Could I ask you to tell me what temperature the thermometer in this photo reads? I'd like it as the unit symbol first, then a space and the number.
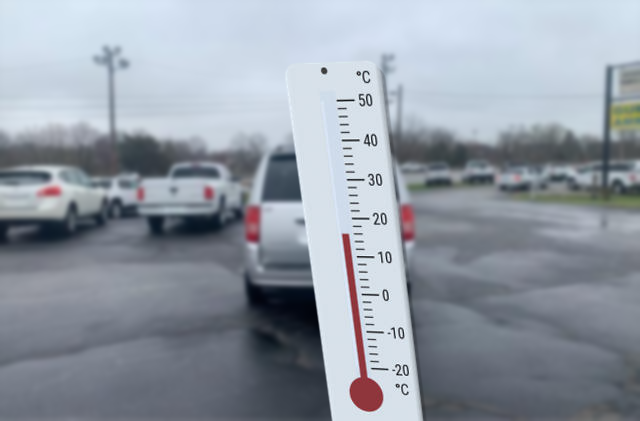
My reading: °C 16
